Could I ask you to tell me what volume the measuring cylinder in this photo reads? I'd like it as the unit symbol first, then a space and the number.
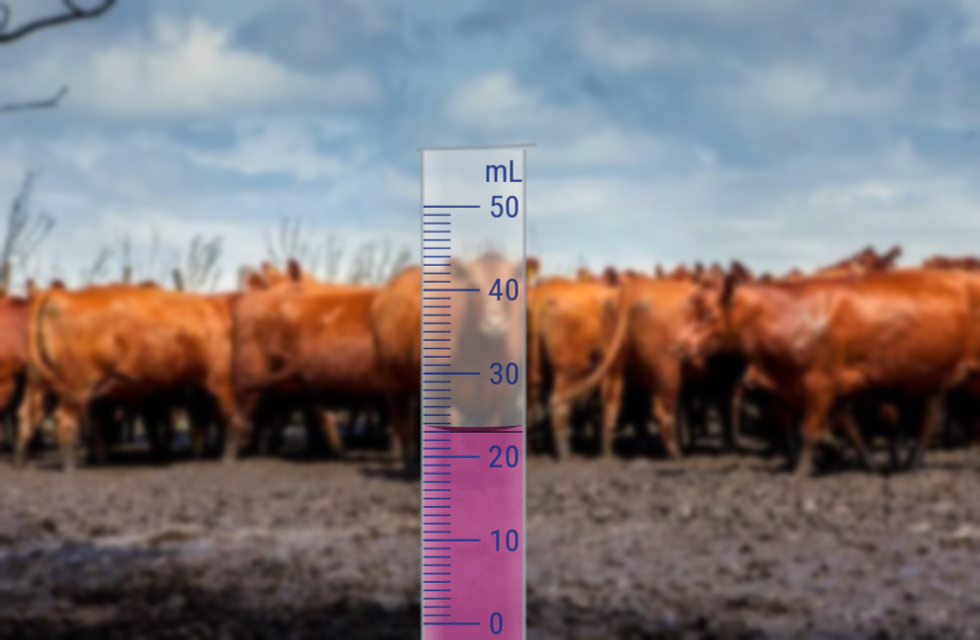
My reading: mL 23
